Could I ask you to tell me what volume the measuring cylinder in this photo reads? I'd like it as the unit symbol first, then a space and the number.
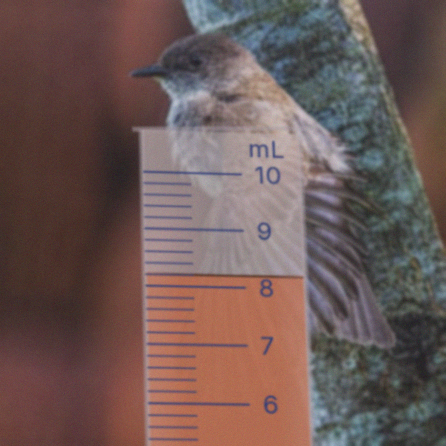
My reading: mL 8.2
